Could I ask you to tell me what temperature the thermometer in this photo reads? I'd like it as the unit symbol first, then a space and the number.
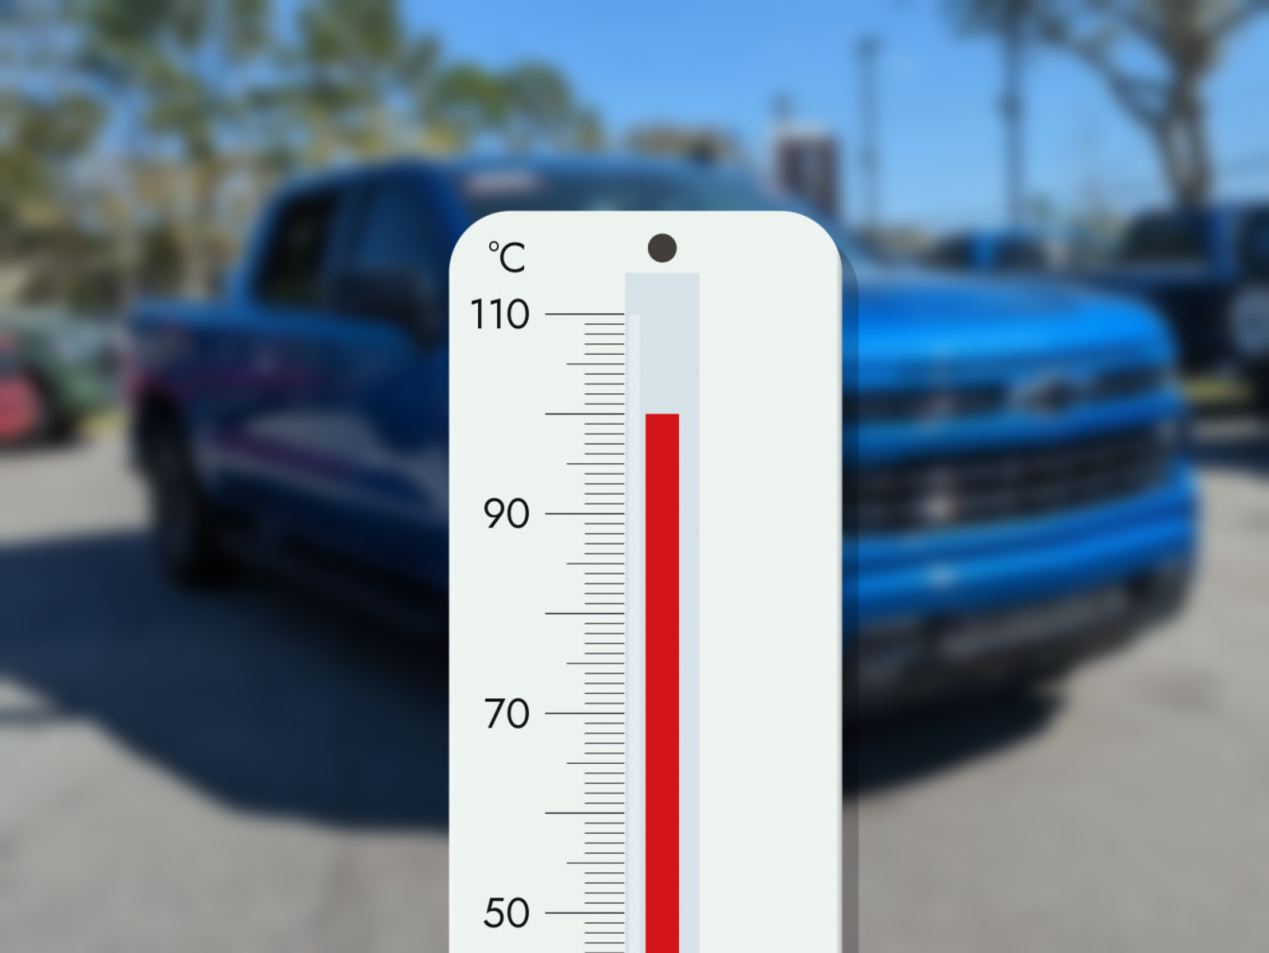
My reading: °C 100
